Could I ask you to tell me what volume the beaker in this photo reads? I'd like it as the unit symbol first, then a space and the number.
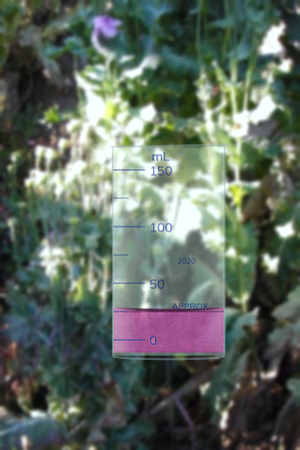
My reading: mL 25
